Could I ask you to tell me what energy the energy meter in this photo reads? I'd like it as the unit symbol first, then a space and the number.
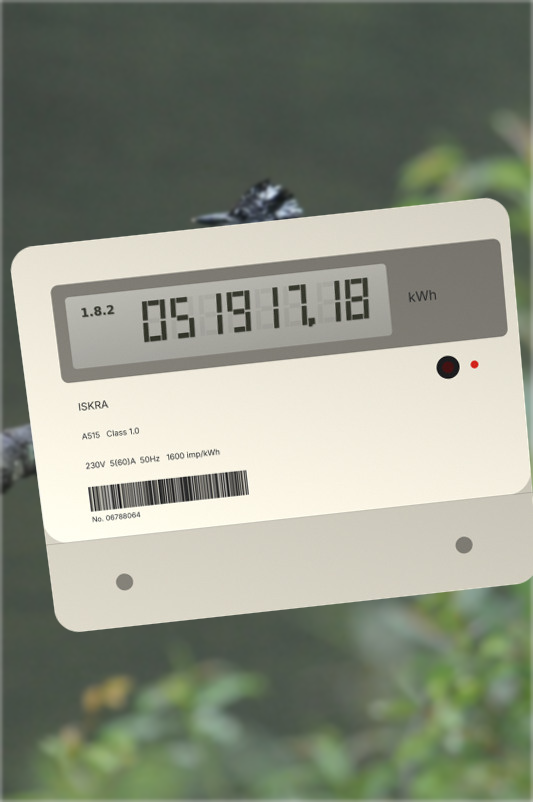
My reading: kWh 51917.18
